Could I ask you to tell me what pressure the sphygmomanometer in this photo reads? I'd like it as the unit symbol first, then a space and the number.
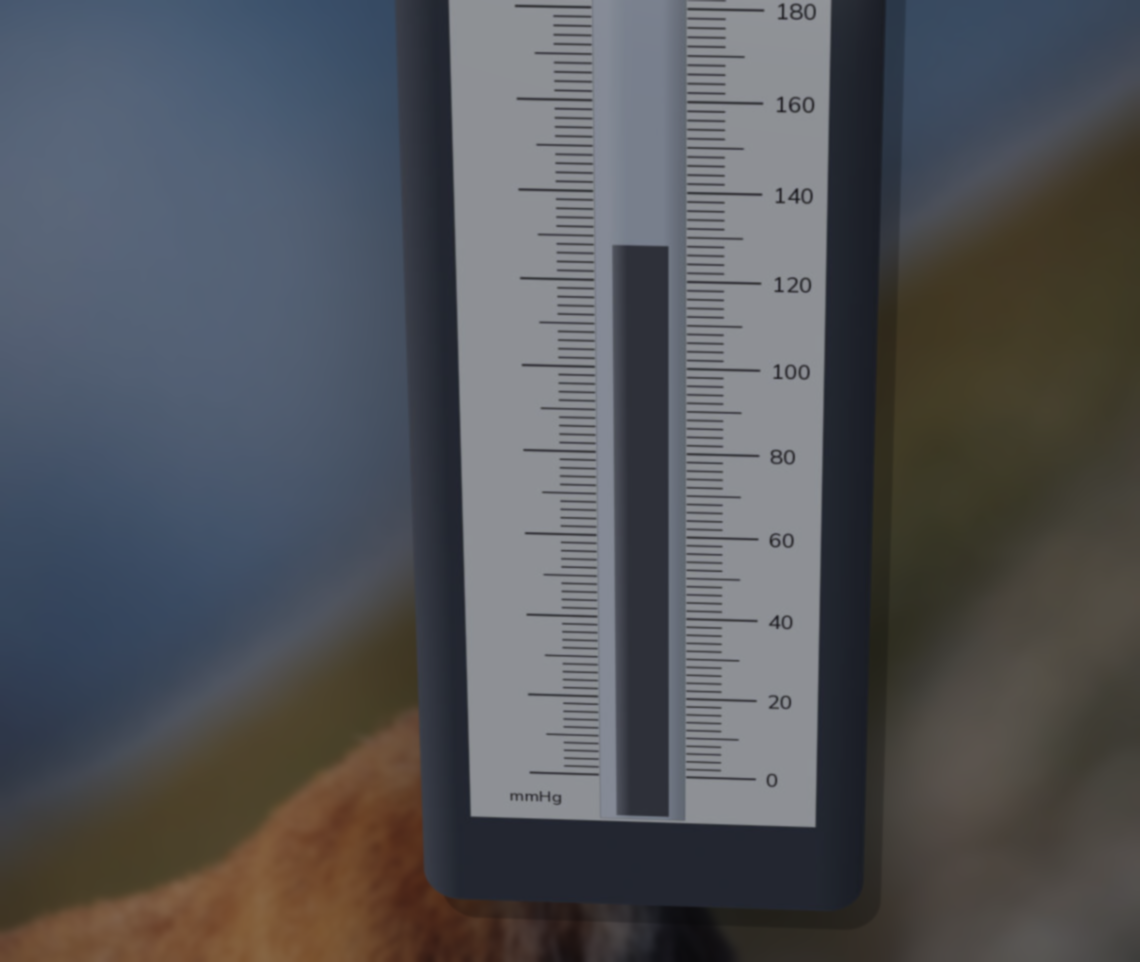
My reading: mmHg 128
